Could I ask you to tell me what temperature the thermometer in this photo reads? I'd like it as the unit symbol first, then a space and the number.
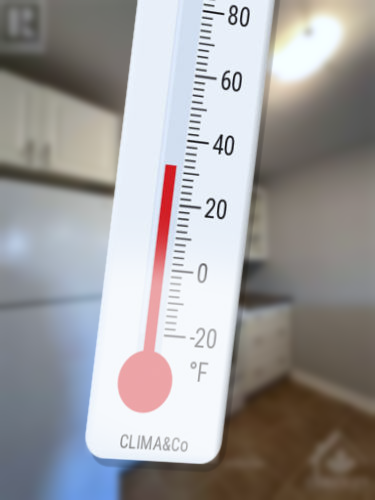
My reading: °F 32
